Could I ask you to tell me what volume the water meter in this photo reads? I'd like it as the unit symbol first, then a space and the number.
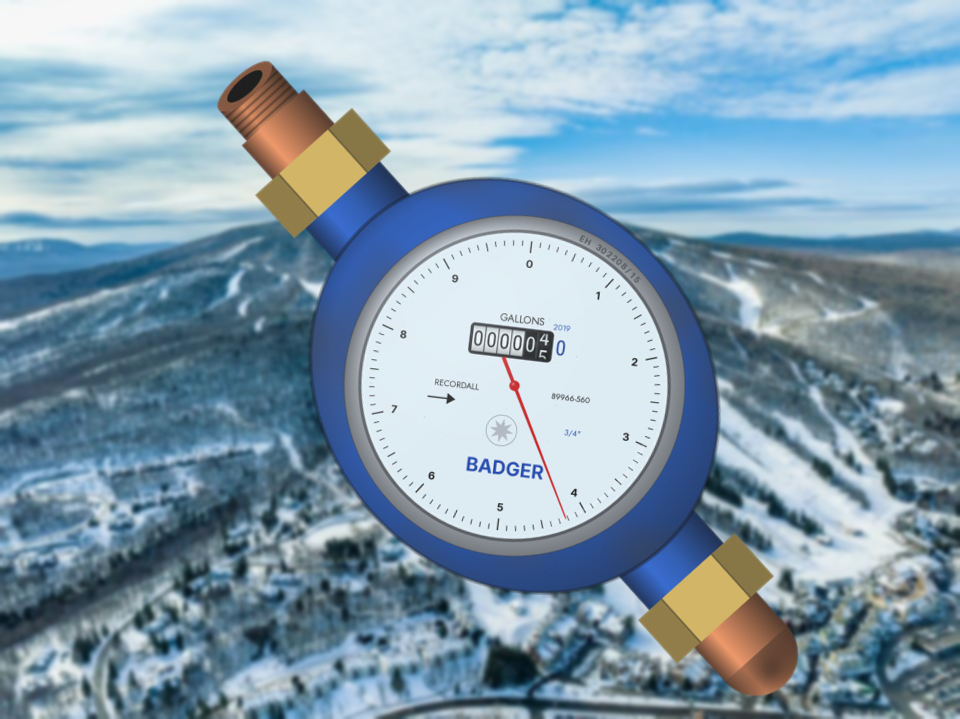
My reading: gal 44.2
